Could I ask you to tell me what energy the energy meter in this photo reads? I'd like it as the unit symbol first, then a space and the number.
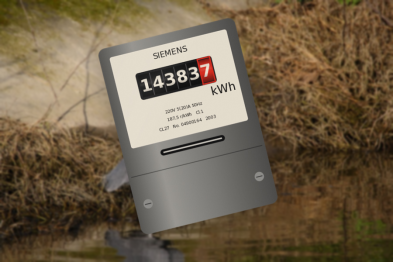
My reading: kWh 14383.7
